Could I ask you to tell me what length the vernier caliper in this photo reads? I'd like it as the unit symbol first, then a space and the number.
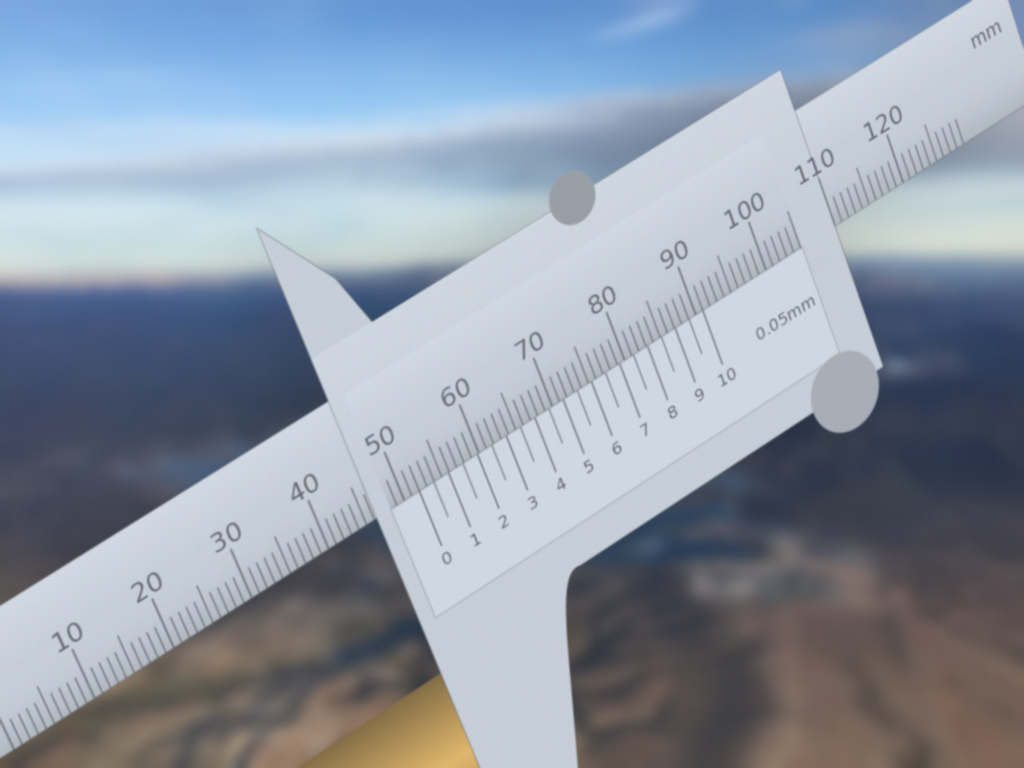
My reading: mm 52.0
